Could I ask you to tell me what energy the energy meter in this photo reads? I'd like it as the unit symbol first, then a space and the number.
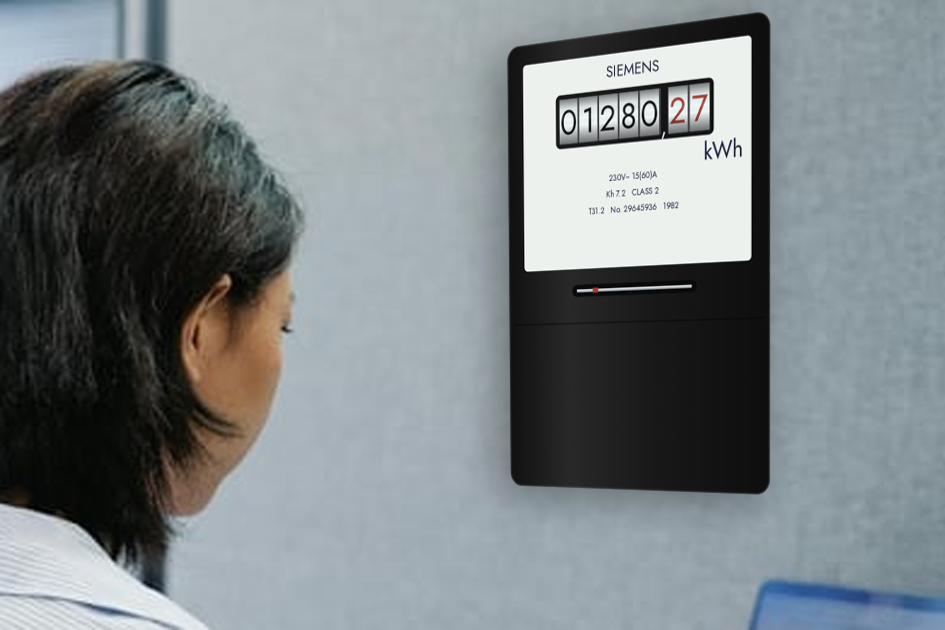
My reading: kWh 1280.27
